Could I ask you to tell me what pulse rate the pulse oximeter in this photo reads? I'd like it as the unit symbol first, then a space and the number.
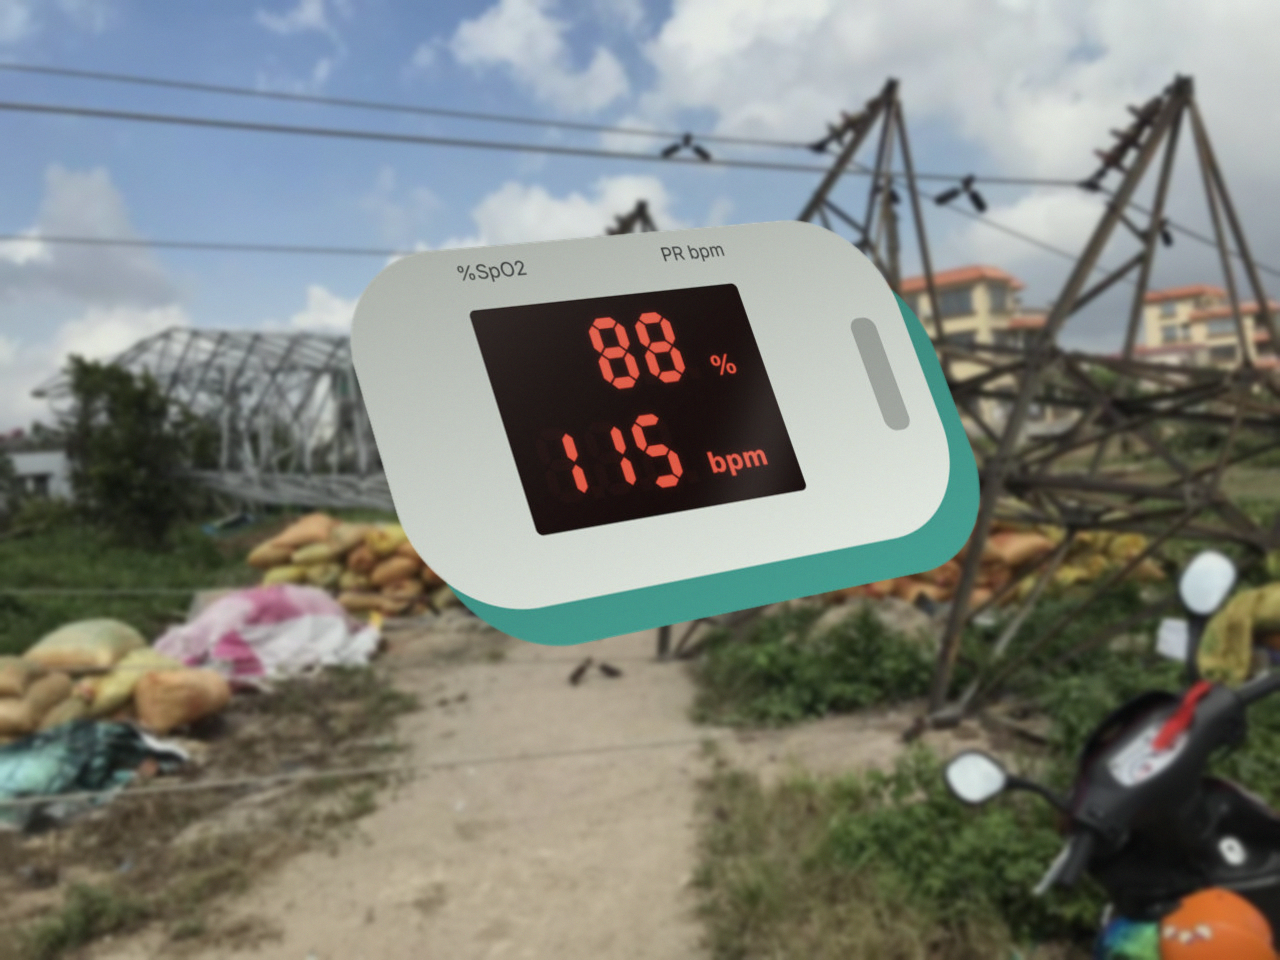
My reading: bpm 115
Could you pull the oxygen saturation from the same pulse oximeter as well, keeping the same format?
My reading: % 88
